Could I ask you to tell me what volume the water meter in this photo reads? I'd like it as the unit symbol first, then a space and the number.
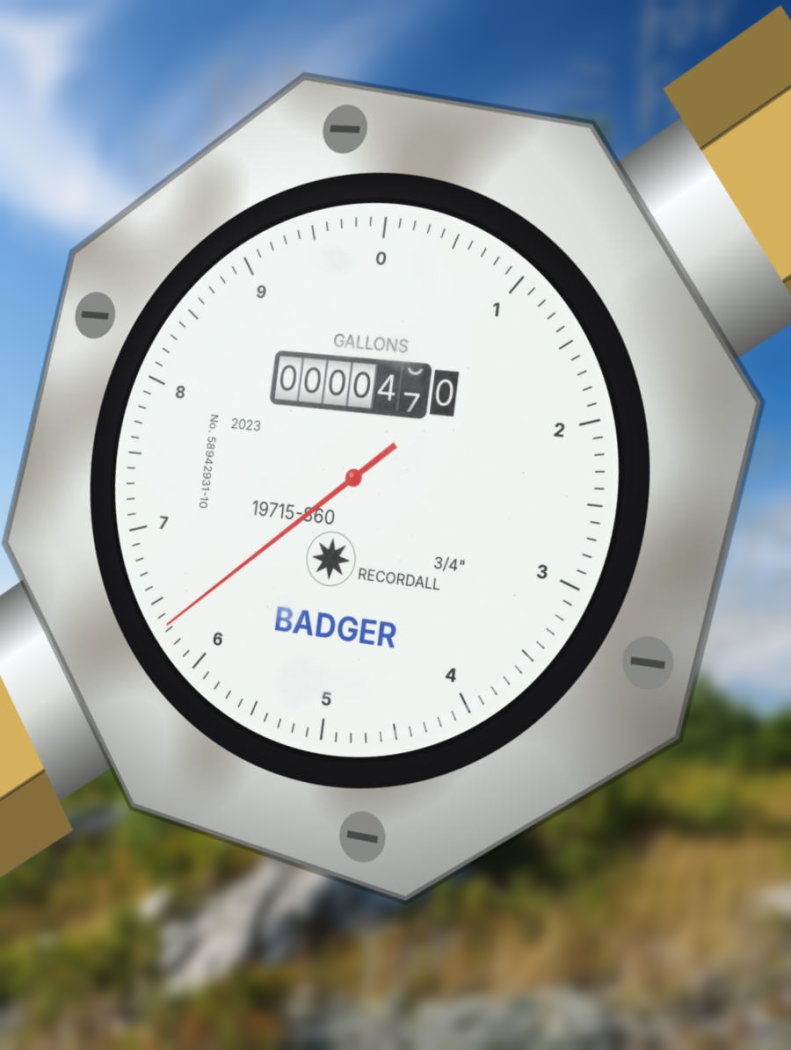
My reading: gal 466.3
